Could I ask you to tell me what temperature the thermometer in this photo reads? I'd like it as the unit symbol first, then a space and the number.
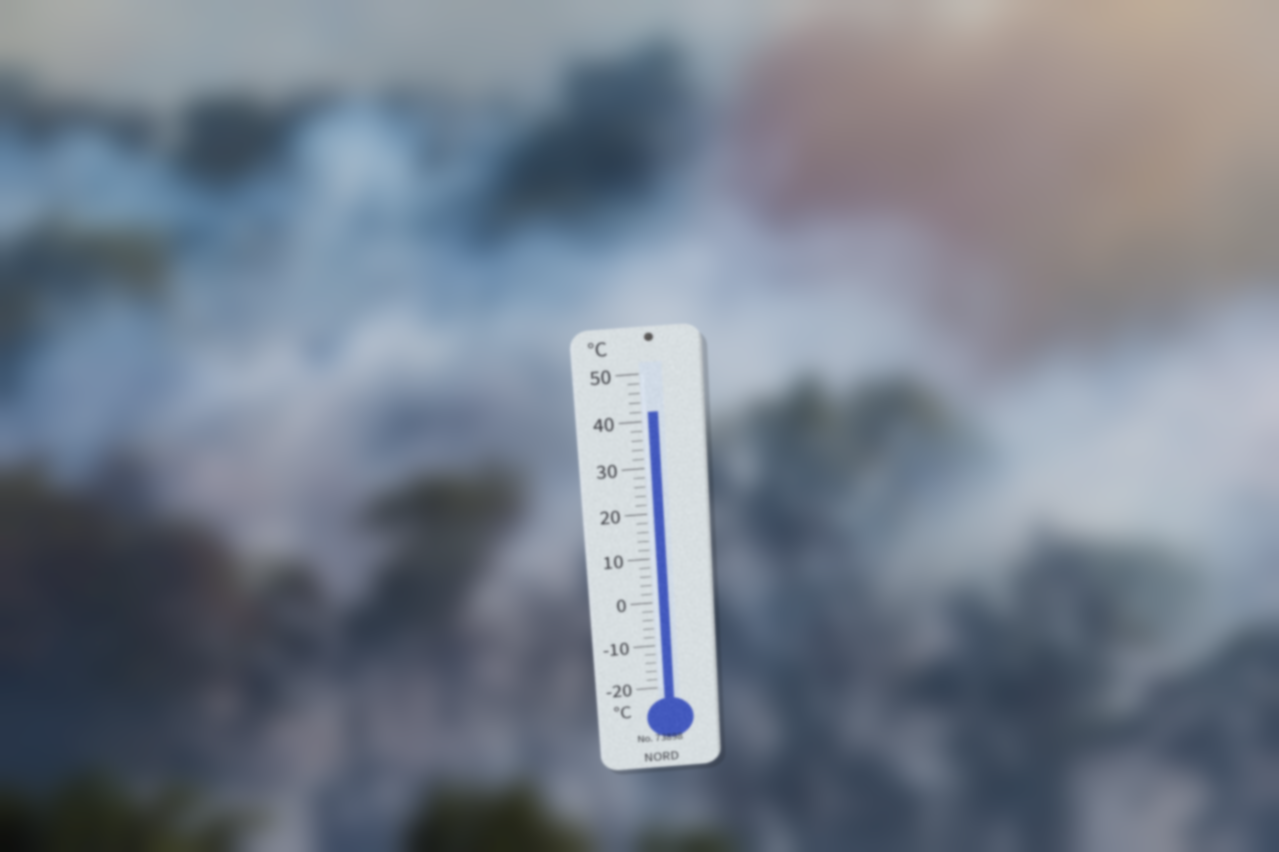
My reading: °C 42
